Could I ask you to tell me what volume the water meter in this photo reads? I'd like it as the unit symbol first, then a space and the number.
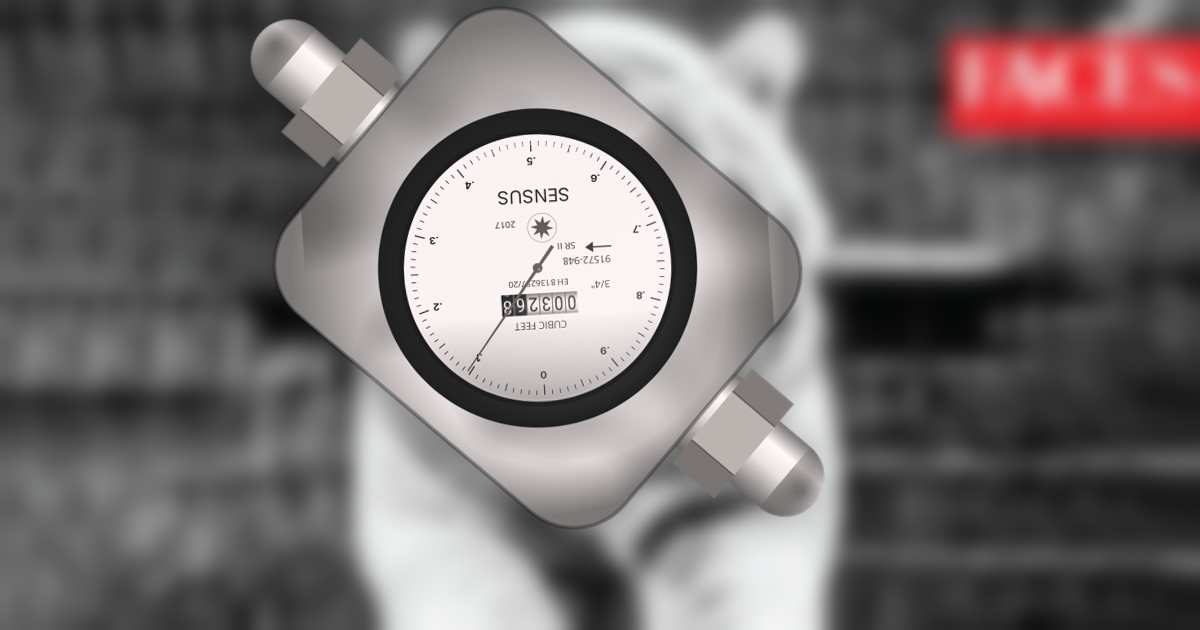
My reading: ft³ 3268.10
